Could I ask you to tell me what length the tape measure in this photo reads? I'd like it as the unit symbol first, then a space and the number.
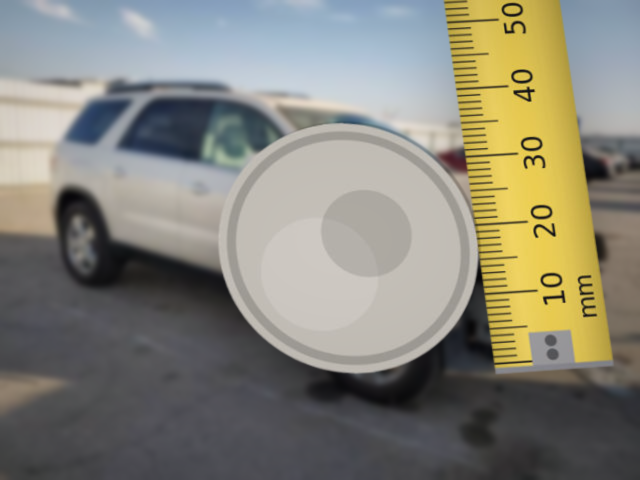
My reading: mm 36
